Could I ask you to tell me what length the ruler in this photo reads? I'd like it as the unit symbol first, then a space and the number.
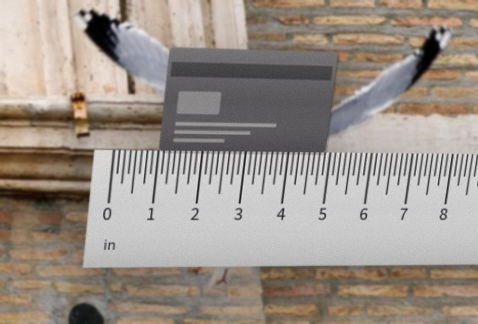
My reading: in 3.875
